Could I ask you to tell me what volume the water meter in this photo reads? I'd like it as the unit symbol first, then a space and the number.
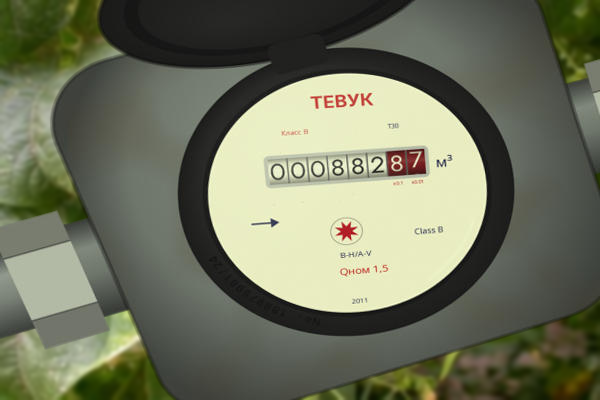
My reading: m³ 882.87
